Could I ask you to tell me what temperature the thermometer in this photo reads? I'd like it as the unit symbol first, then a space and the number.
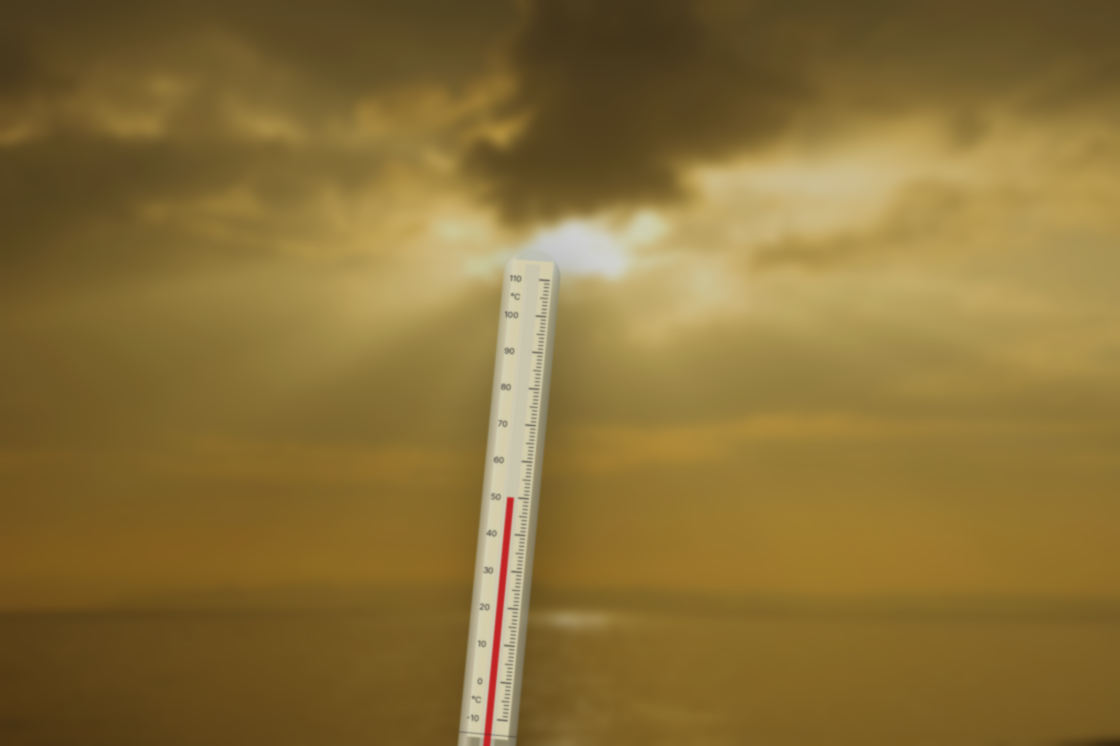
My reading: °C 50
